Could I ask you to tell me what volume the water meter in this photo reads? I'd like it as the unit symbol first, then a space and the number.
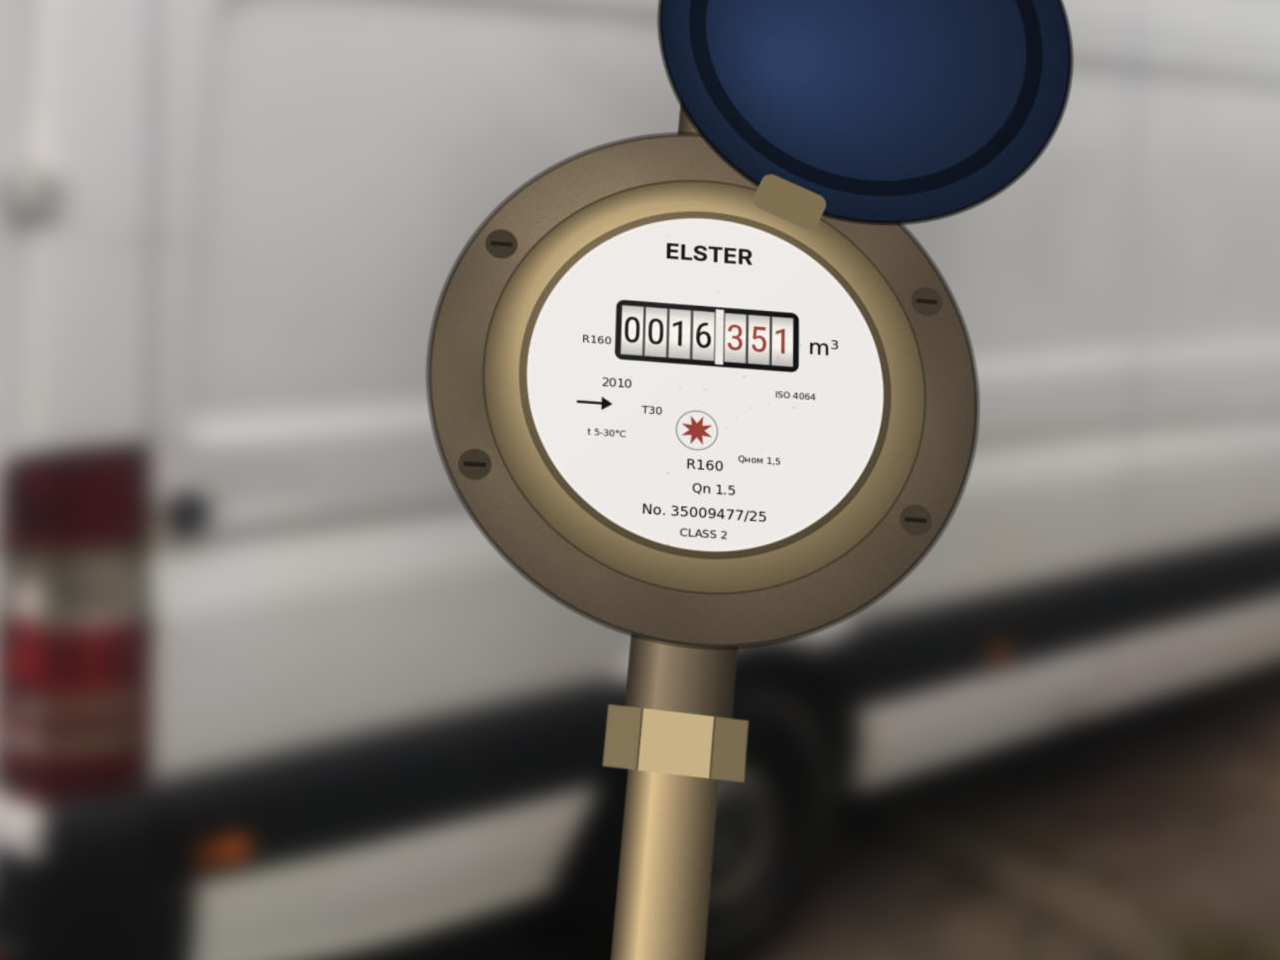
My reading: m³ 16.351
